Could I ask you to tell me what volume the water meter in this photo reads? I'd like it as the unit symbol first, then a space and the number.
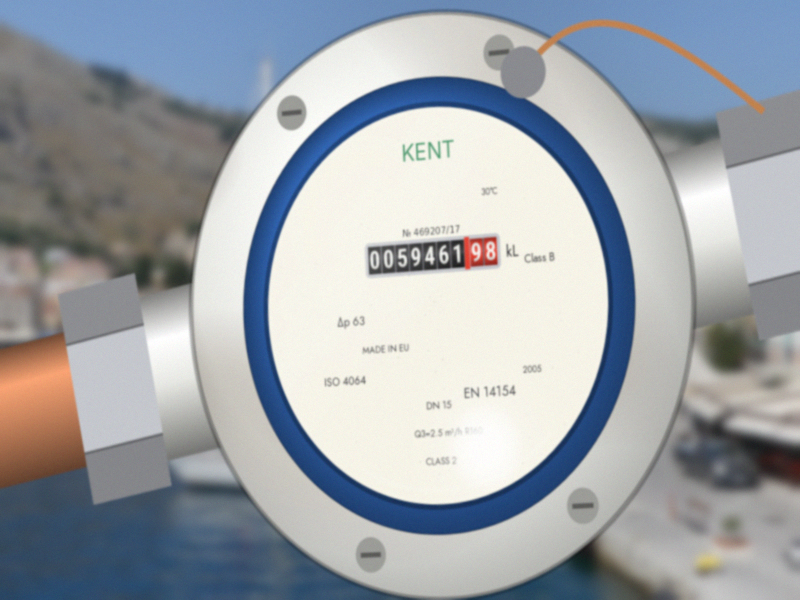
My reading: kL 59461.98
